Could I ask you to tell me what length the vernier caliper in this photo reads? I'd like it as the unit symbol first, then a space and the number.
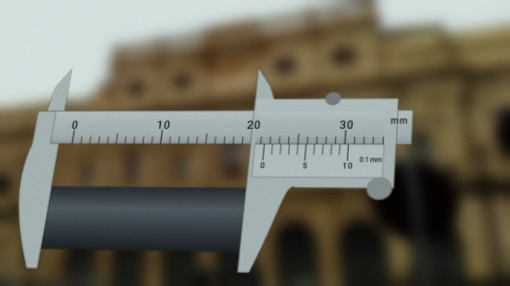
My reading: mm 21.4
